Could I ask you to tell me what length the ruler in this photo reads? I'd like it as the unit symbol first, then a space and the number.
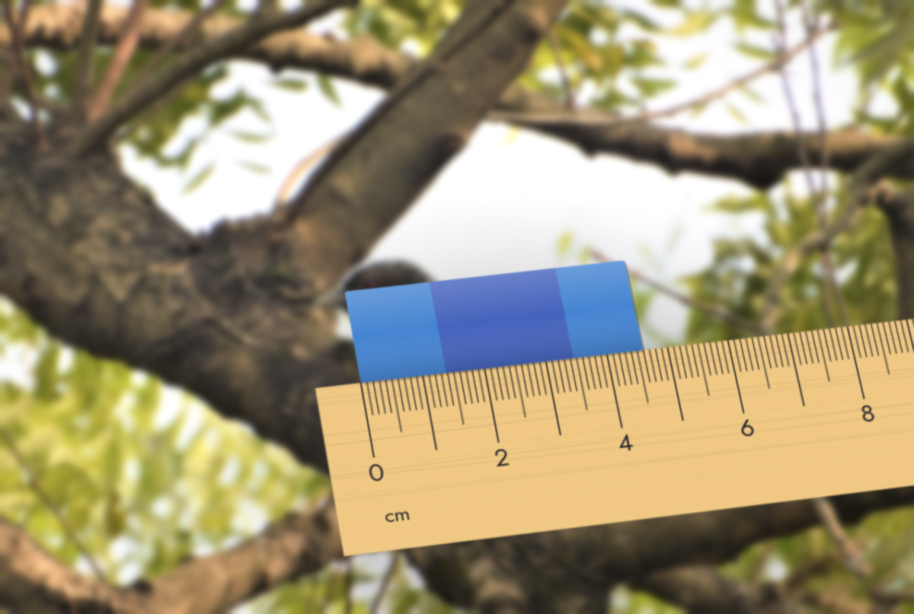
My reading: cm 4.6
